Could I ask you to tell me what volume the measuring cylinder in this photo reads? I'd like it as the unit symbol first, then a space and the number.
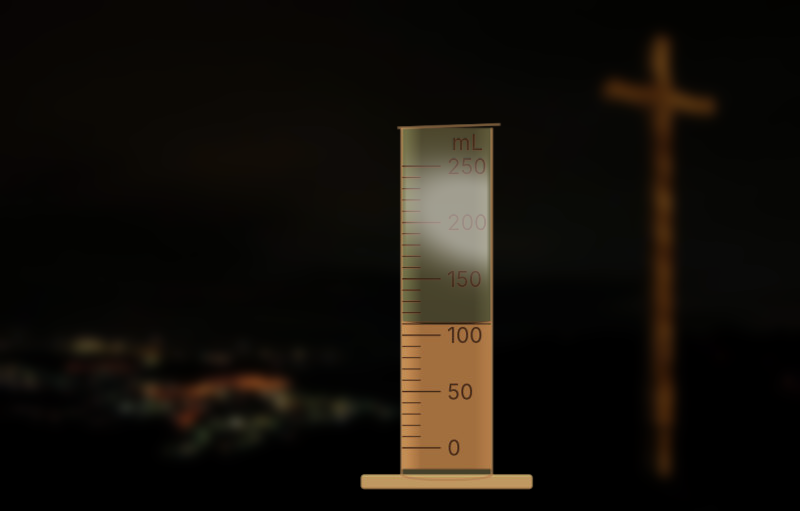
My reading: mL 110
